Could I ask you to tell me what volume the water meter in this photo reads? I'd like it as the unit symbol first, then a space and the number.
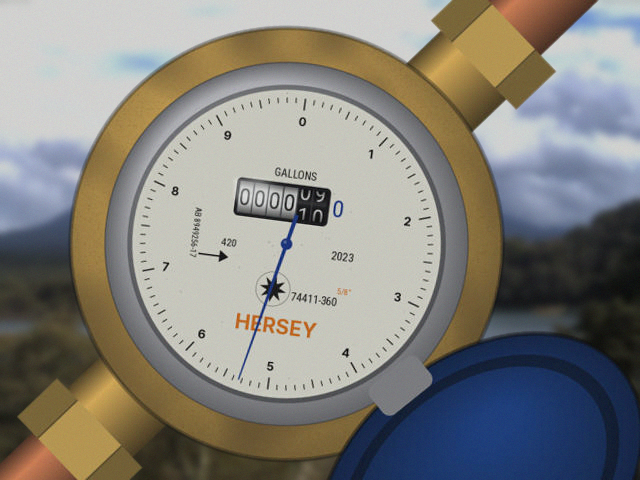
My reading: gal 95.3
